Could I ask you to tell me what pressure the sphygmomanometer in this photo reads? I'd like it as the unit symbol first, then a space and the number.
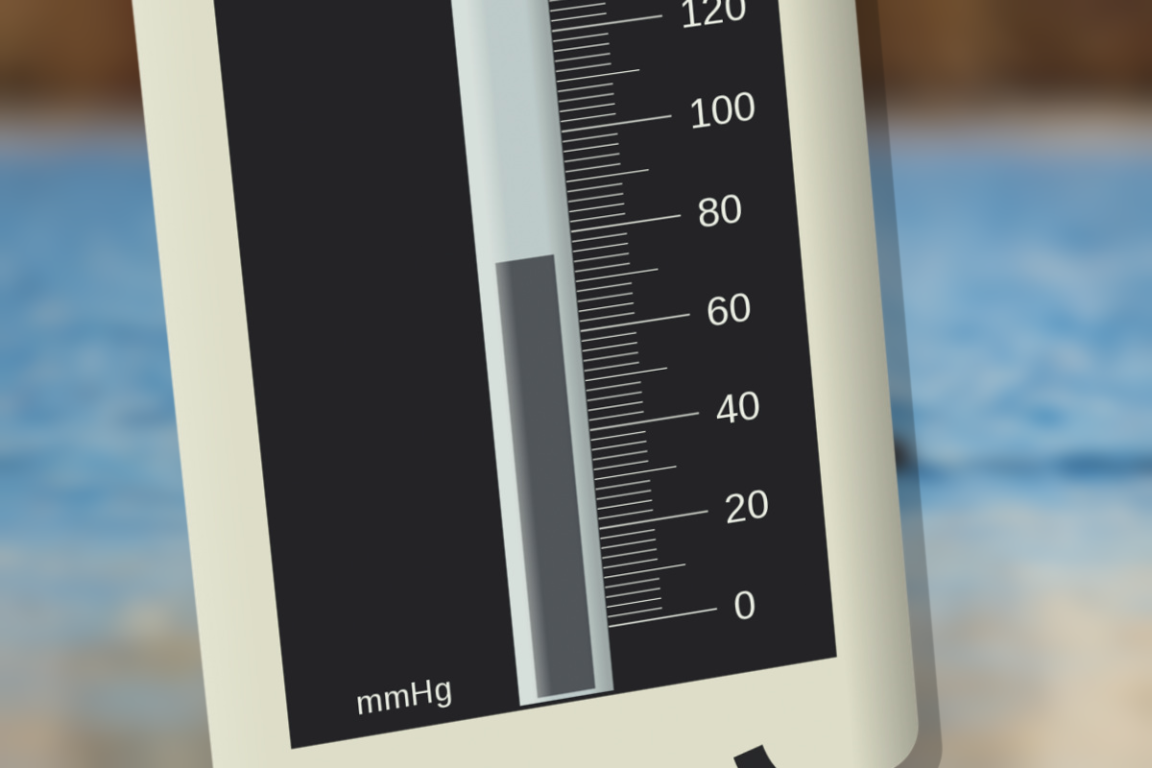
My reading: mmHg 76
